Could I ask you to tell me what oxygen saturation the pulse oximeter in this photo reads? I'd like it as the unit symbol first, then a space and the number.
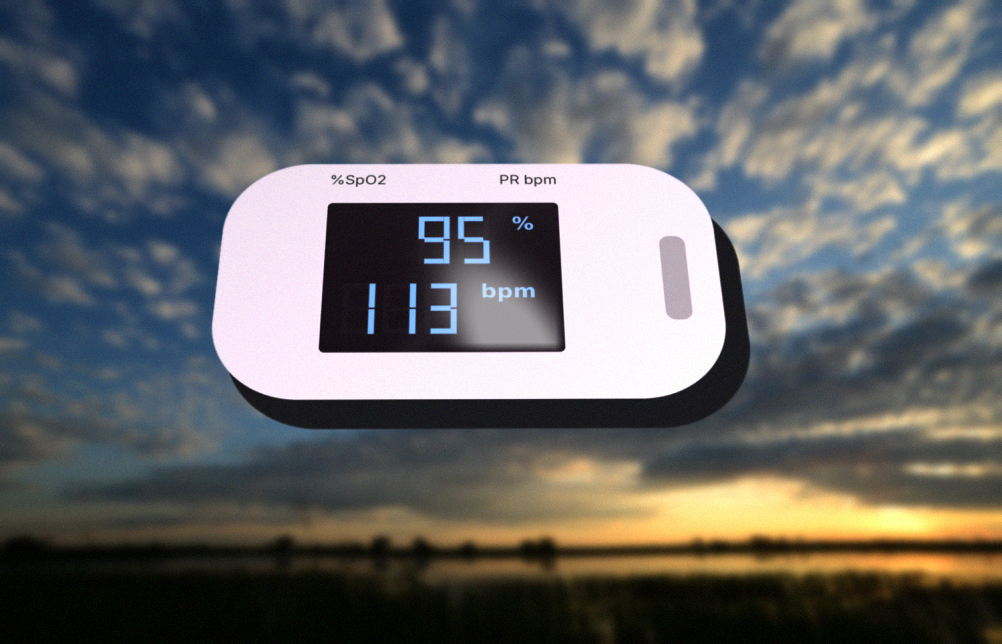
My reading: % 95
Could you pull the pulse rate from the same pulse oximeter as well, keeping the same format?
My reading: bpm 113
